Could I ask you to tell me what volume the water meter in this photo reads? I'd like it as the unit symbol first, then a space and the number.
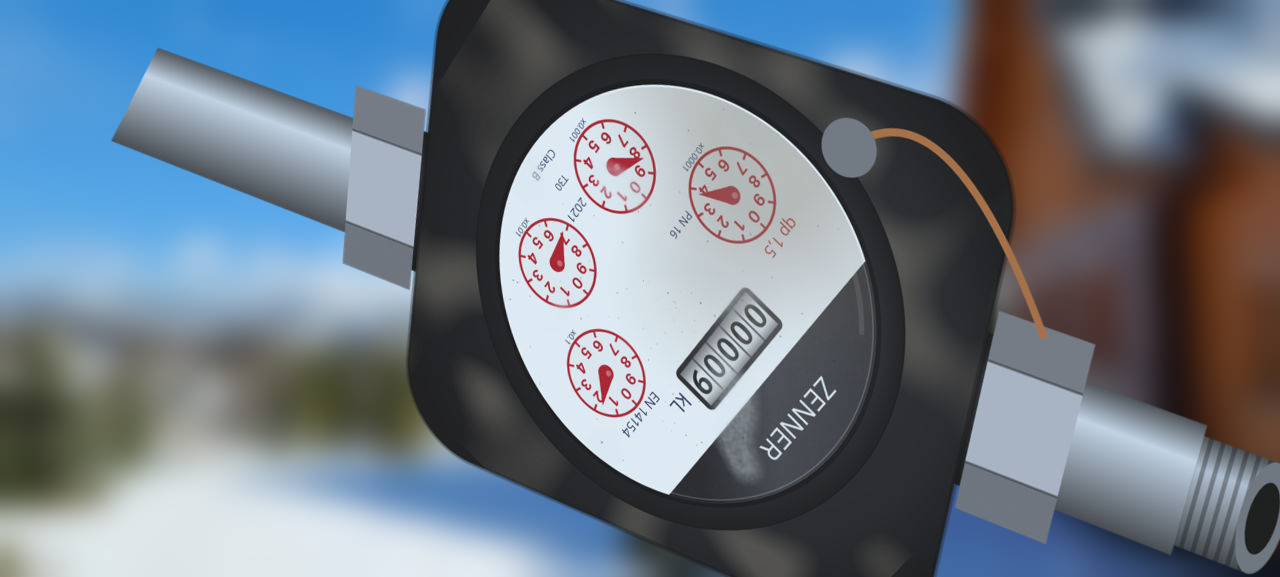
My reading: kL 9.1683
